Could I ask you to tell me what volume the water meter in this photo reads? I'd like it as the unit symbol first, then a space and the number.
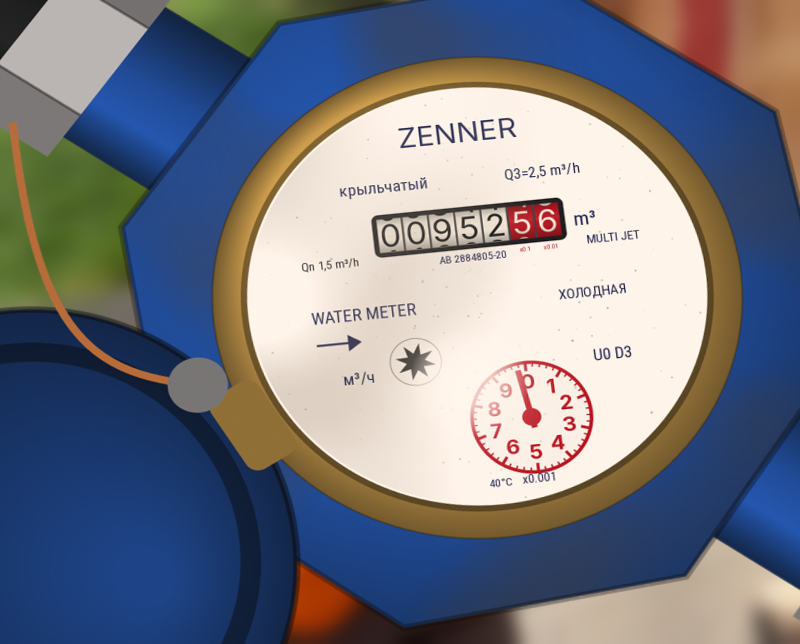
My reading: m³ 952.559
